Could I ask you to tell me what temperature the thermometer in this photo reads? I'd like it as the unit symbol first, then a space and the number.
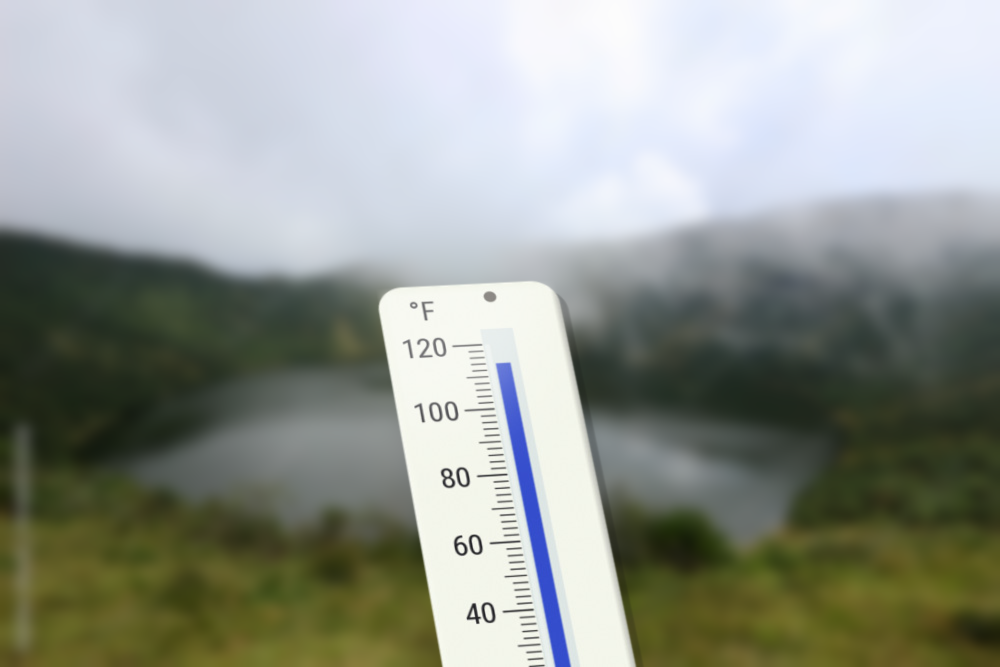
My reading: °F 114
